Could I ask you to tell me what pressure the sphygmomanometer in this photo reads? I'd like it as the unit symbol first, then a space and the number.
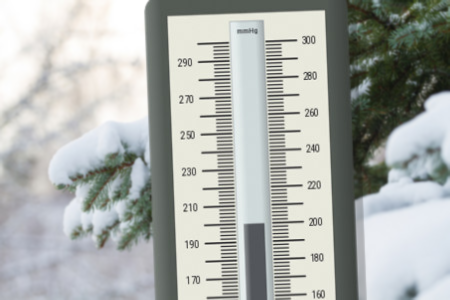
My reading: mmHg 200
